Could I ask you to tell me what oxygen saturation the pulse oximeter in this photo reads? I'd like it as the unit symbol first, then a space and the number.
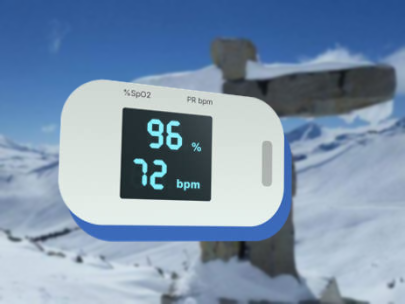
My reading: % 96
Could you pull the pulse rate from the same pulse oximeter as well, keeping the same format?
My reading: bpm 72
